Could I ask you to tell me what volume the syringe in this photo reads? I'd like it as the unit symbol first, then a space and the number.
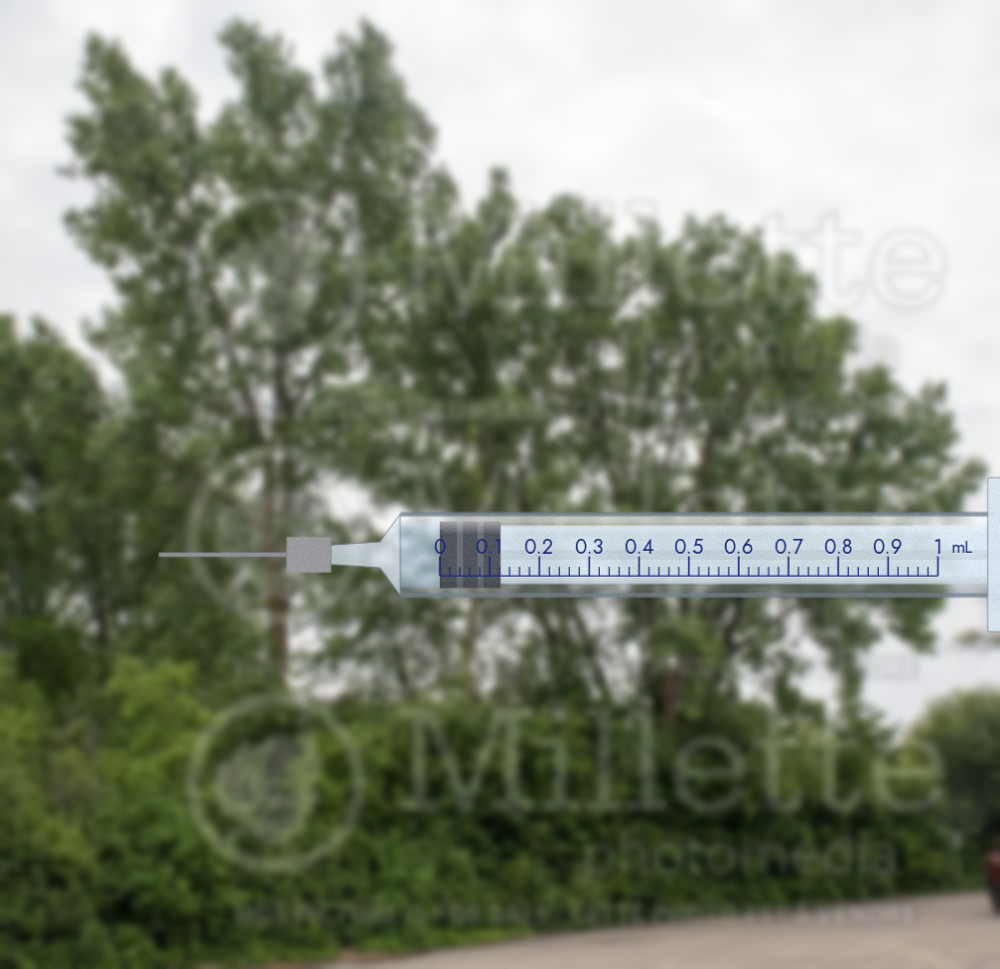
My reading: mL 0
